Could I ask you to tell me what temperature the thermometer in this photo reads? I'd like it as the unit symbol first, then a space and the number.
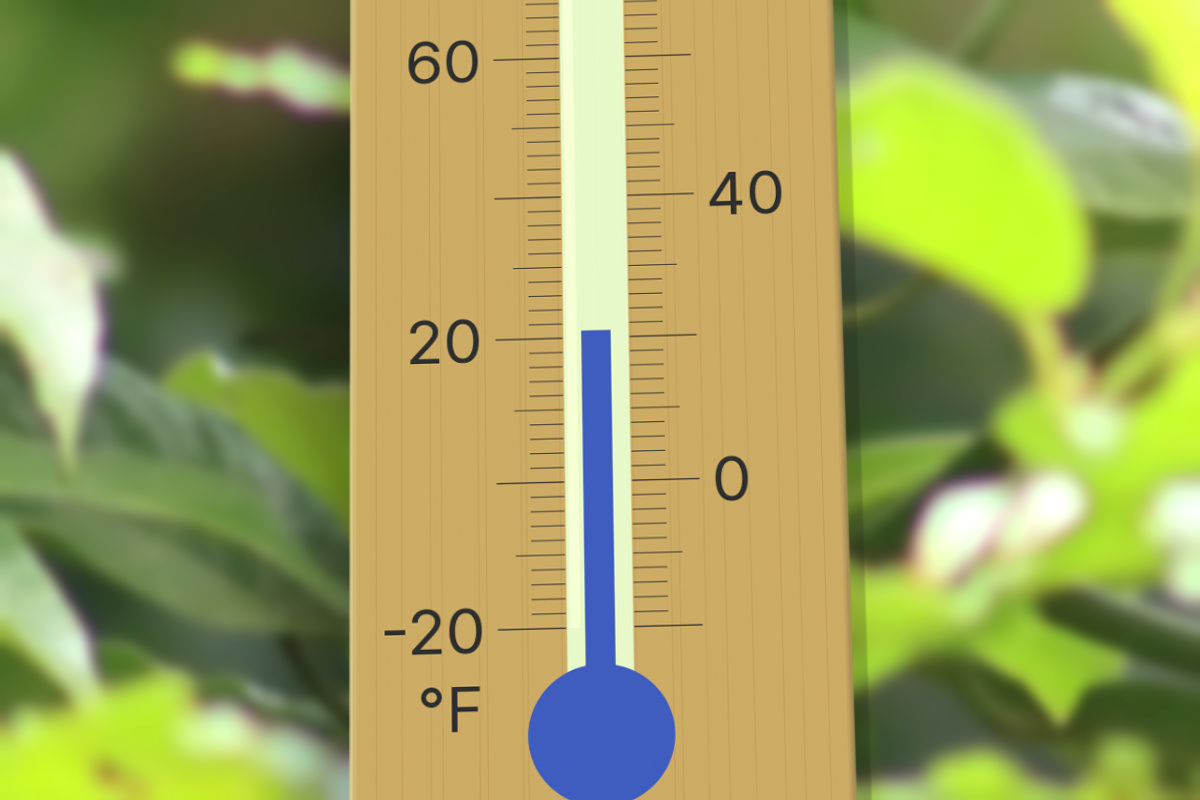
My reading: °F 21
